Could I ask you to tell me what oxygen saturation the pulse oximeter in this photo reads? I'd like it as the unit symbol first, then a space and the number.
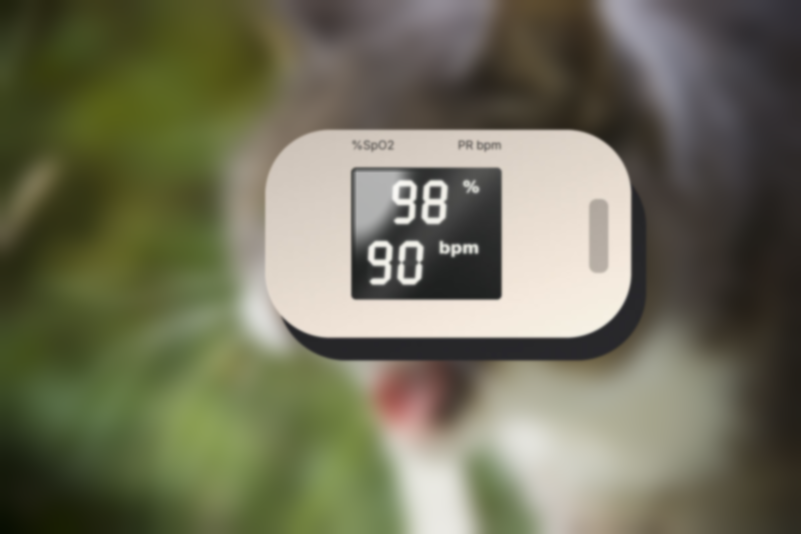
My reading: % 98
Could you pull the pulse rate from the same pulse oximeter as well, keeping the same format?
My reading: bpm 90
